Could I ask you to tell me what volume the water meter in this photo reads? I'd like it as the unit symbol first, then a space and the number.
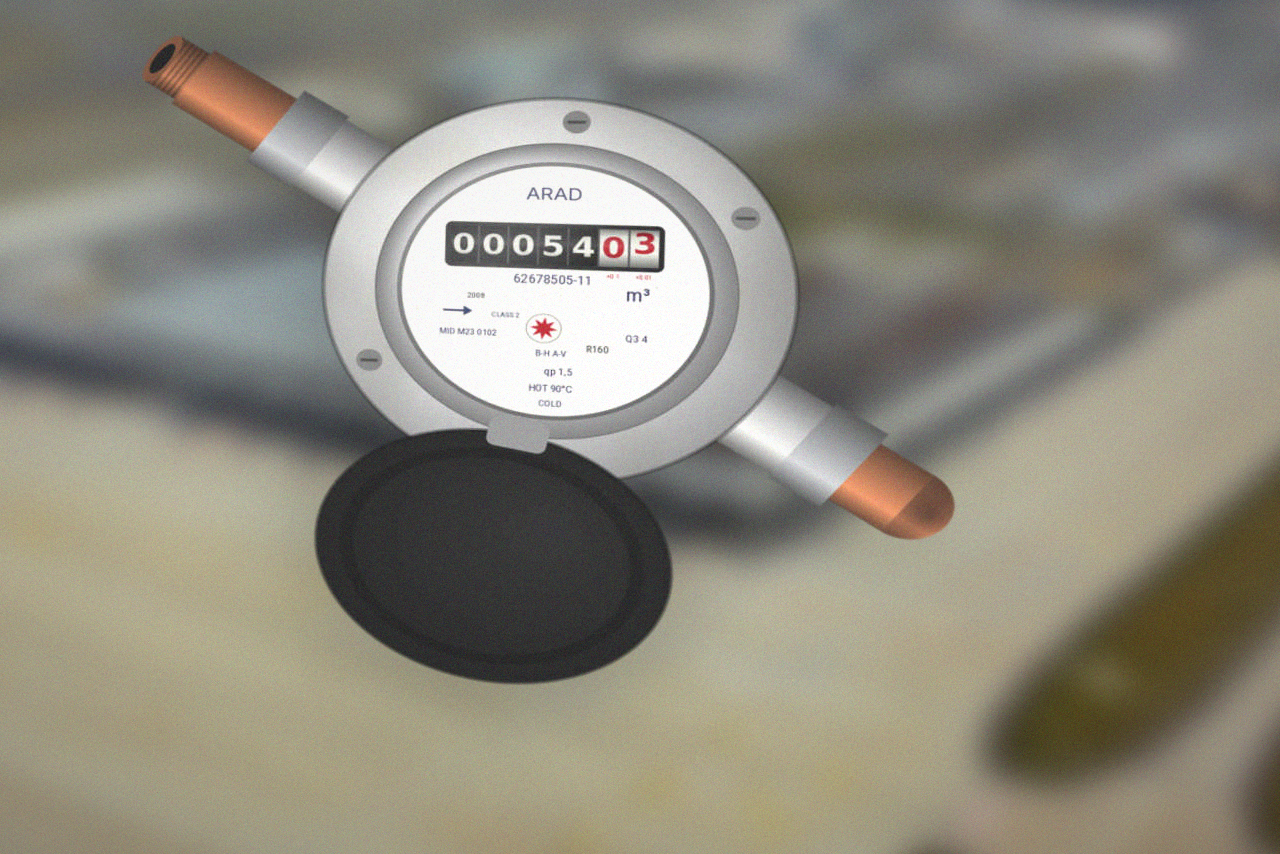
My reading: m³ 54.03
